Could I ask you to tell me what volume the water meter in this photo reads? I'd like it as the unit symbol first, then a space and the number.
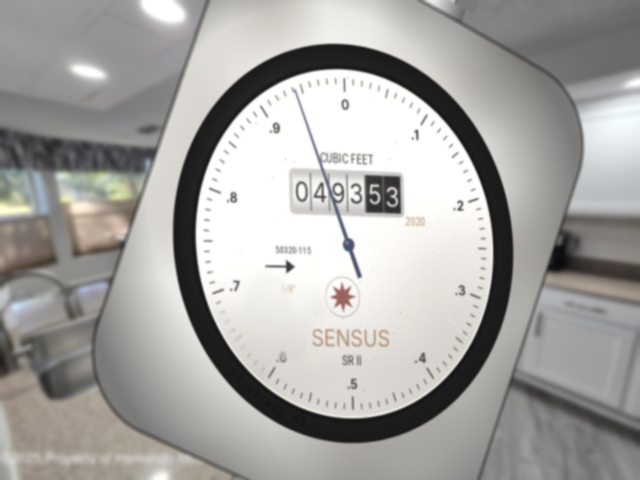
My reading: ft³ 49352.94
